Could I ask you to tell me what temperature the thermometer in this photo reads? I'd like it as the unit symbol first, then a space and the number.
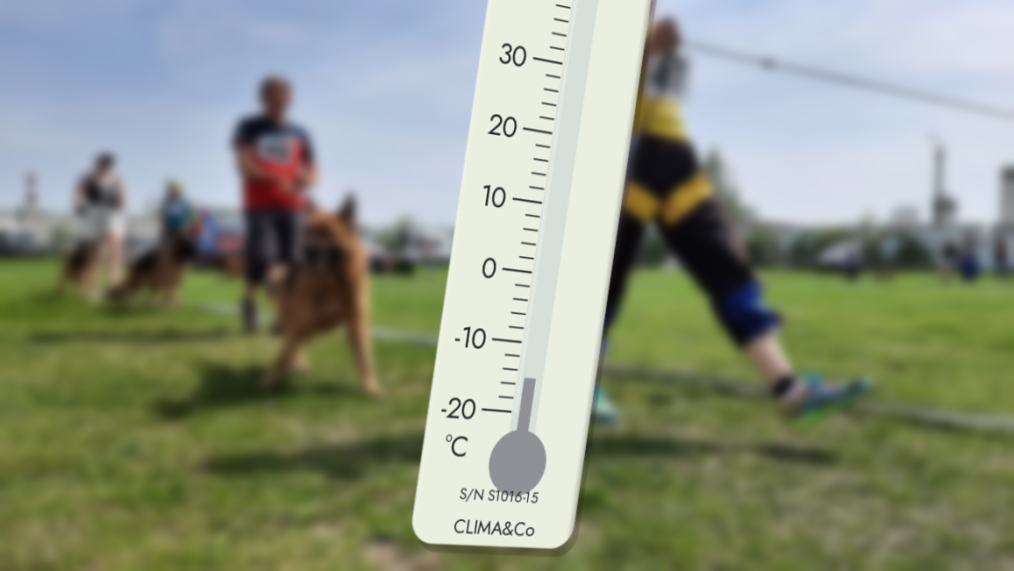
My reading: °C -15
